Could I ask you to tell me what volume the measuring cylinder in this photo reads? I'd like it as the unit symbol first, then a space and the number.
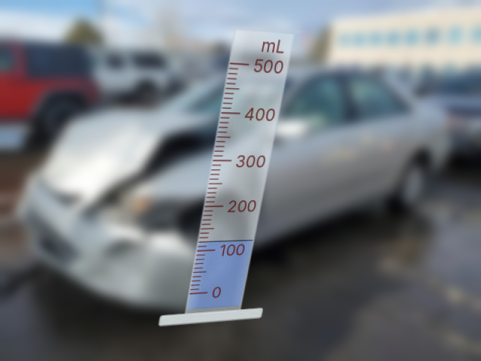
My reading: mL 120
